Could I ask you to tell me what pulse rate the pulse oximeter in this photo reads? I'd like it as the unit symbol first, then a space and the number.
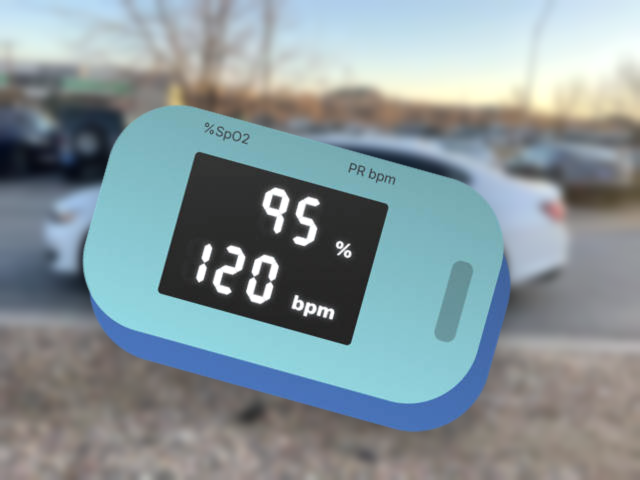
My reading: bpm 120
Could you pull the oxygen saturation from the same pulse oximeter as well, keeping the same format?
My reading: % 95
